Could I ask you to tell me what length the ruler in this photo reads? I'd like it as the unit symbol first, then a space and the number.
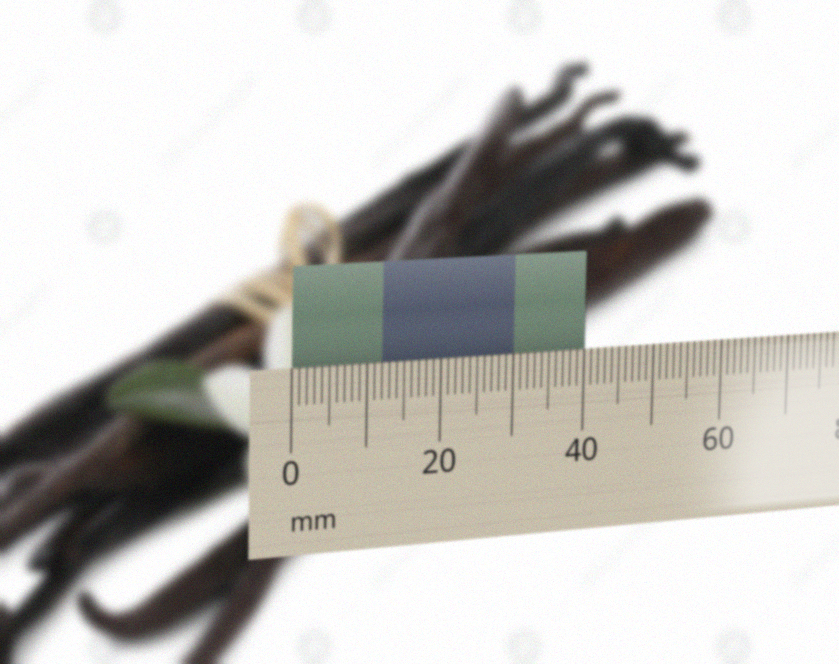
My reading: mm 40
